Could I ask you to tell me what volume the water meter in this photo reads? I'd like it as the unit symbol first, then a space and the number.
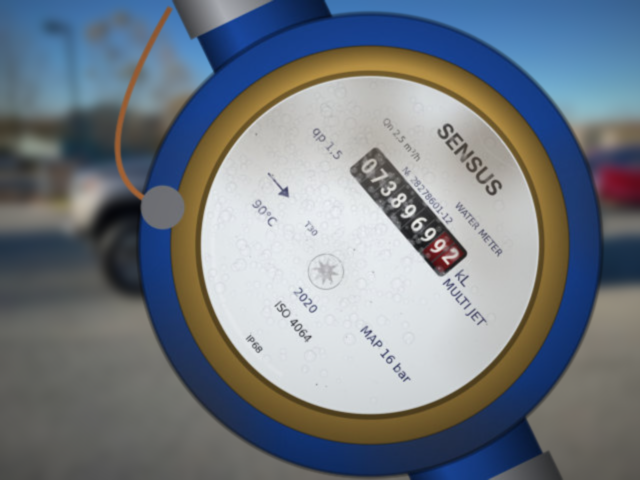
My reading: kL 738969.92
